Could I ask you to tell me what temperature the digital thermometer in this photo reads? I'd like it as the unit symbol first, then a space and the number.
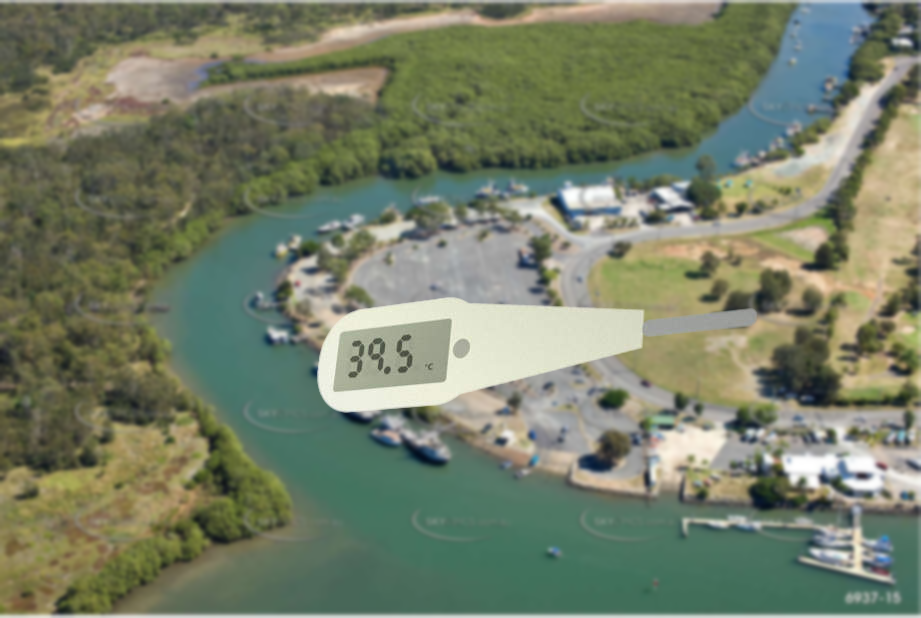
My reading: °C 39.5
